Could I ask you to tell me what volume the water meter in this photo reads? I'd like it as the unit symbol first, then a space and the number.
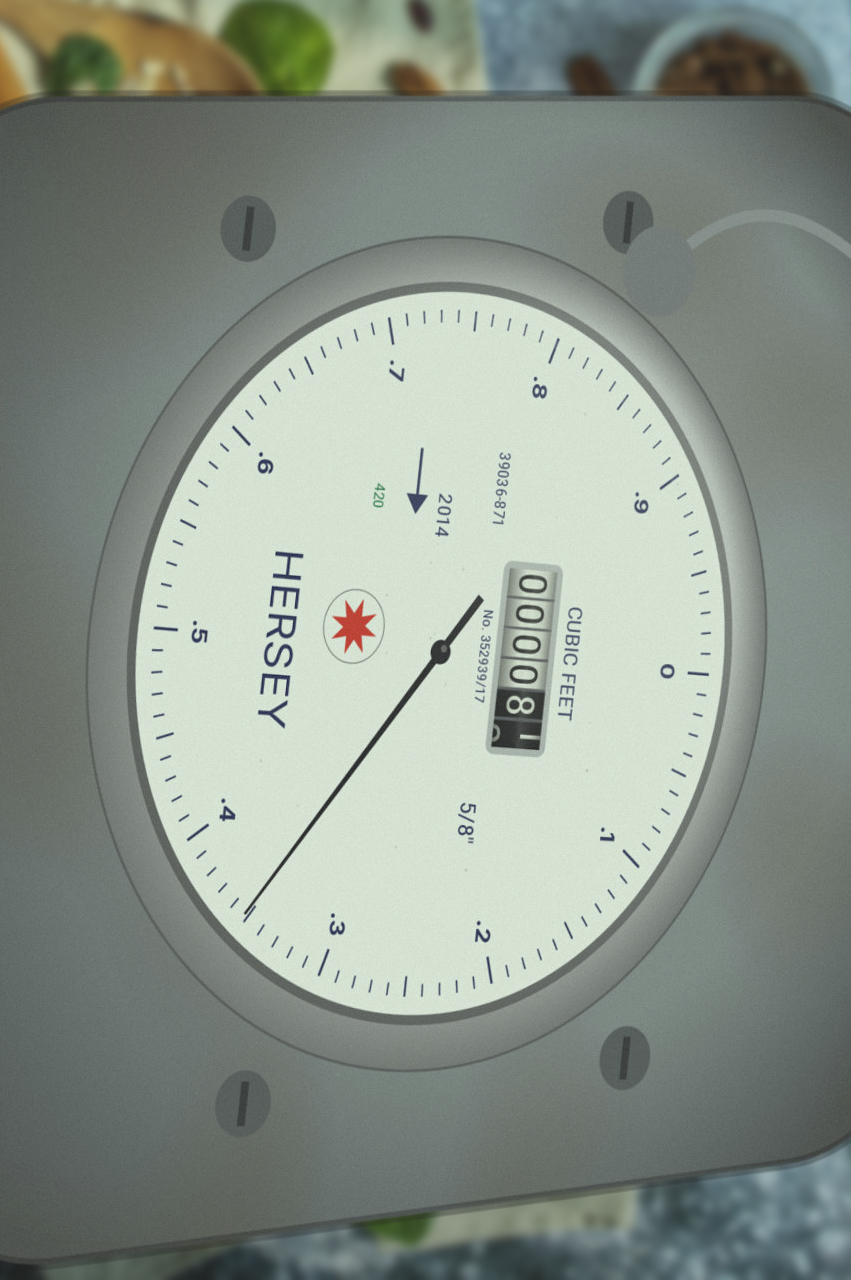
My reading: ft³ 81.35
